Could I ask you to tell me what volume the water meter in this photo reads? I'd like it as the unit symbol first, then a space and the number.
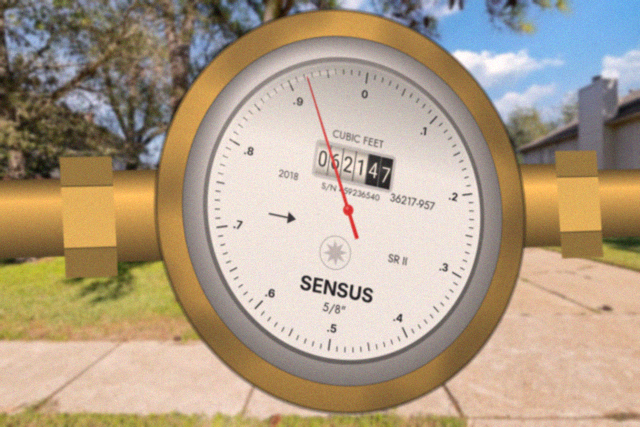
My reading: ft³ 62146.92
